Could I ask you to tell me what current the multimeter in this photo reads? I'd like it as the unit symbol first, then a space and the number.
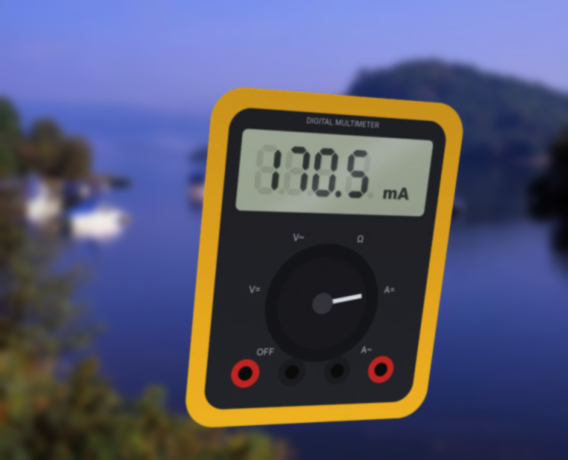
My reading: mA 170.5
